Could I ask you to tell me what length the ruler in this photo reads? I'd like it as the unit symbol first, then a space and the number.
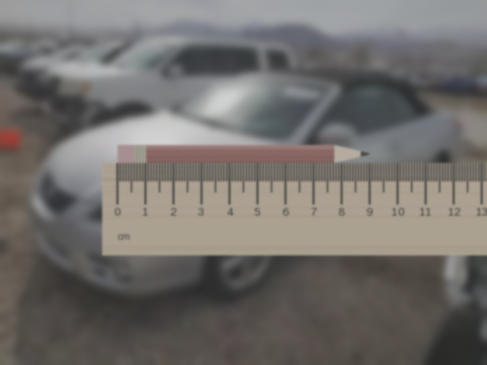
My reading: cm 9
